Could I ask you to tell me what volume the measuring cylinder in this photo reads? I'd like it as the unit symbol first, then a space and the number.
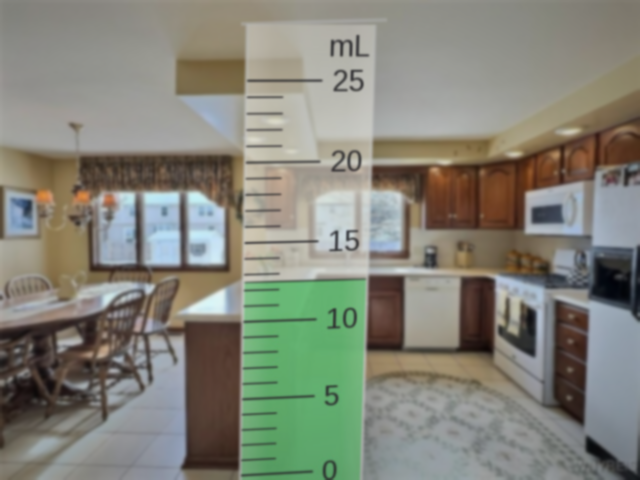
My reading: mL 12.5
